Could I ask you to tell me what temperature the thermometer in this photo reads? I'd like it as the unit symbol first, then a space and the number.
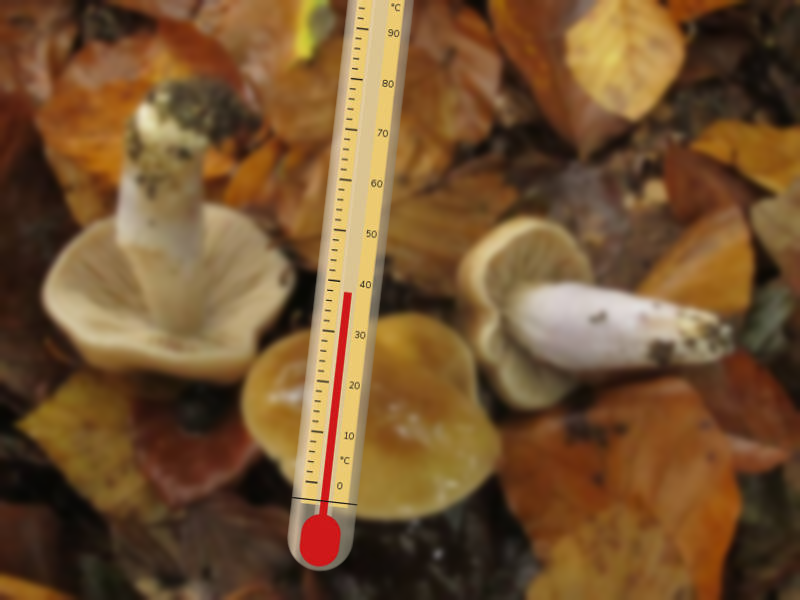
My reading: °C 38
